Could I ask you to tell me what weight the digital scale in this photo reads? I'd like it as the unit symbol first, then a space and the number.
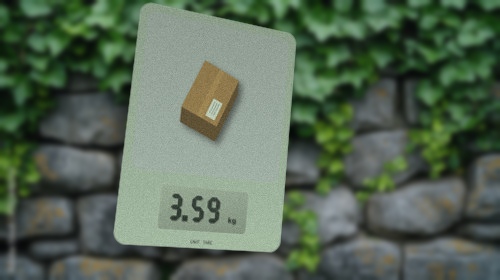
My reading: kg 3.59
